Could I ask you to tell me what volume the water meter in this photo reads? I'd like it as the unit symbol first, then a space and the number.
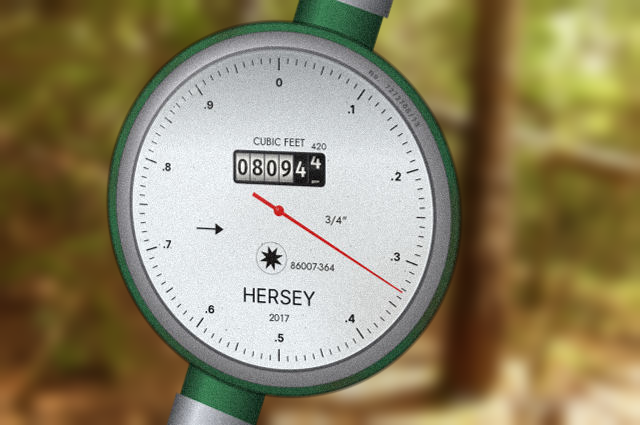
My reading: ft³ 80944.33
